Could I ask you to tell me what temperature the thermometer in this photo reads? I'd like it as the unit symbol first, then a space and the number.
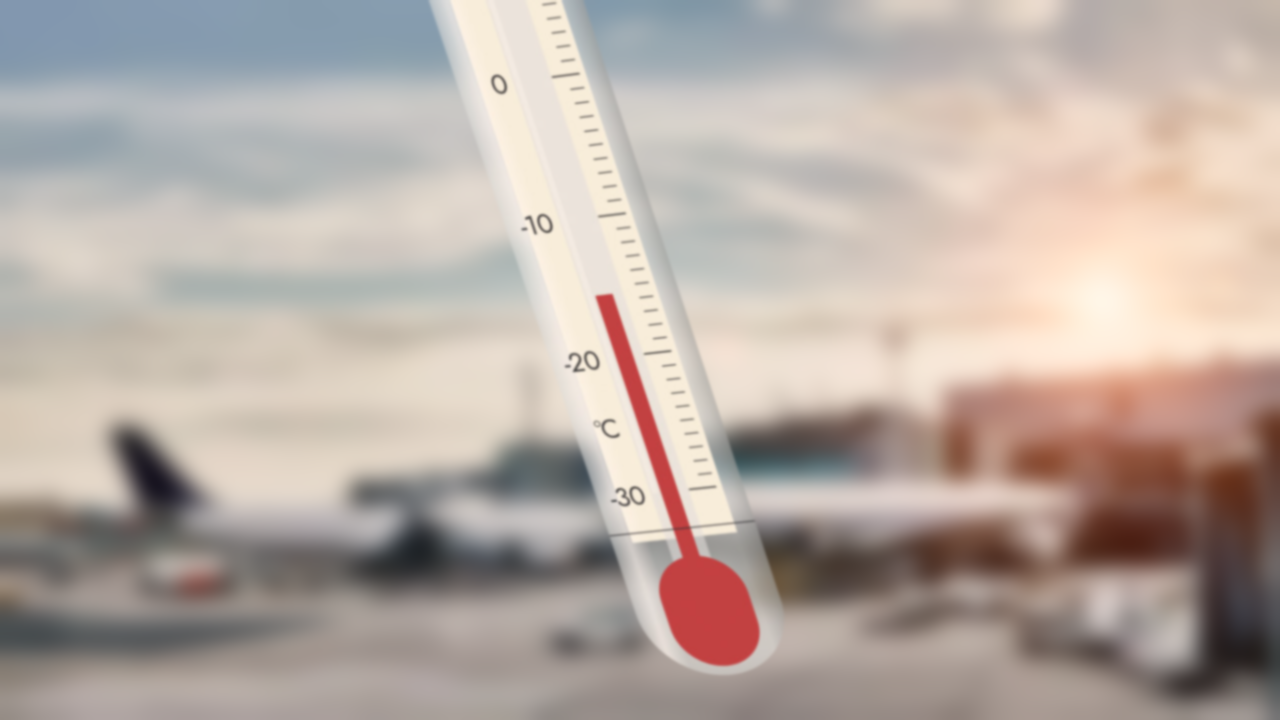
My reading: °C -15.5
